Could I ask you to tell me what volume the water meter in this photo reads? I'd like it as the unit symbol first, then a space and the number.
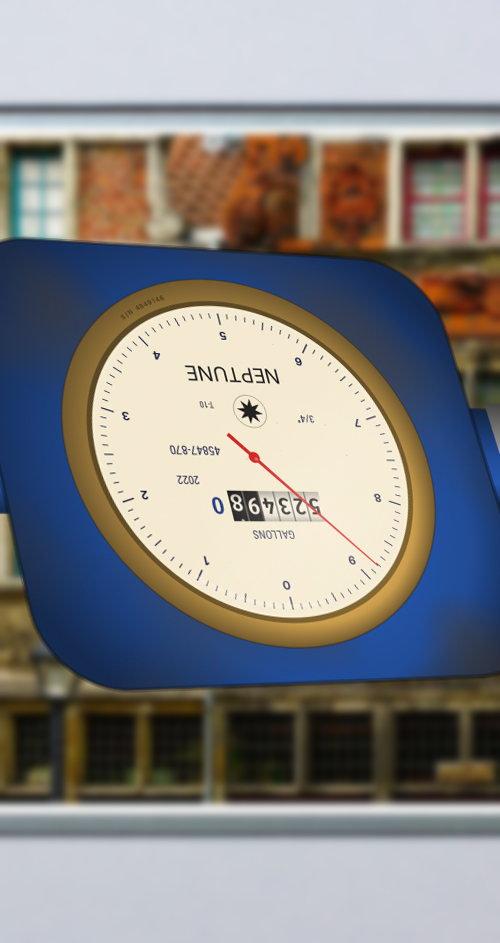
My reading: gal 5234978.8
